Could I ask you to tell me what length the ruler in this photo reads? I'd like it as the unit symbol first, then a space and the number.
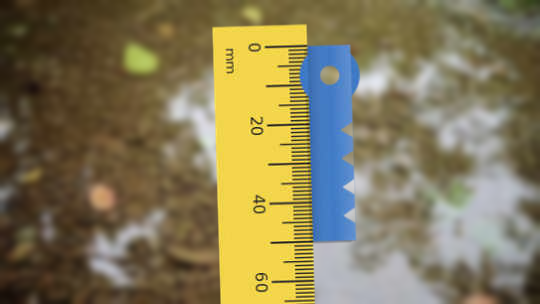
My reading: mm 50
